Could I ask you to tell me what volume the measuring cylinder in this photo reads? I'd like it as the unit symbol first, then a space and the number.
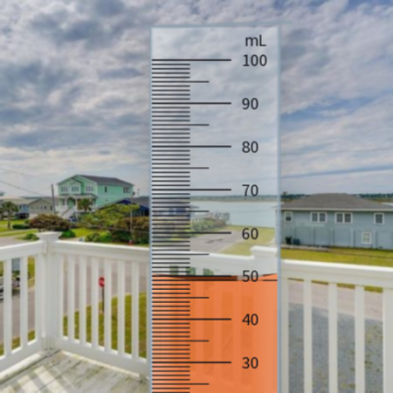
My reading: mL 49
